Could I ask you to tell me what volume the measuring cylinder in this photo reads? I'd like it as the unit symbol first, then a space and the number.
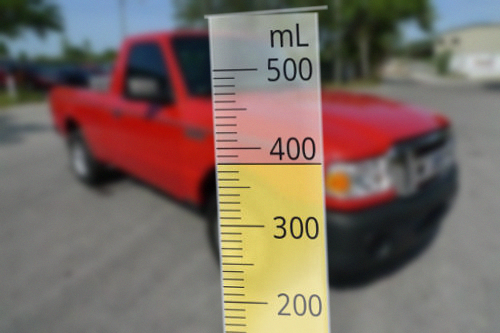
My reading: mL 380
